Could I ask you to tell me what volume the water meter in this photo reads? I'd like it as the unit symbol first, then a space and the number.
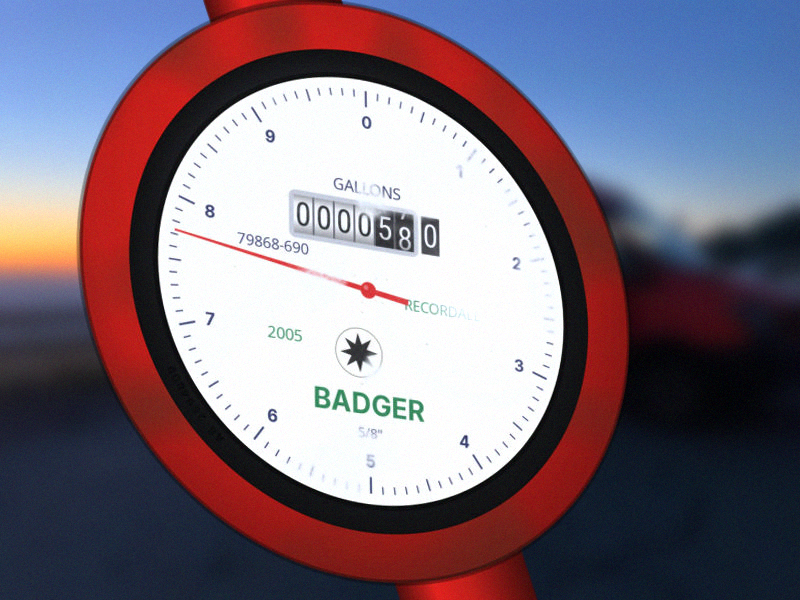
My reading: gal 577.7
